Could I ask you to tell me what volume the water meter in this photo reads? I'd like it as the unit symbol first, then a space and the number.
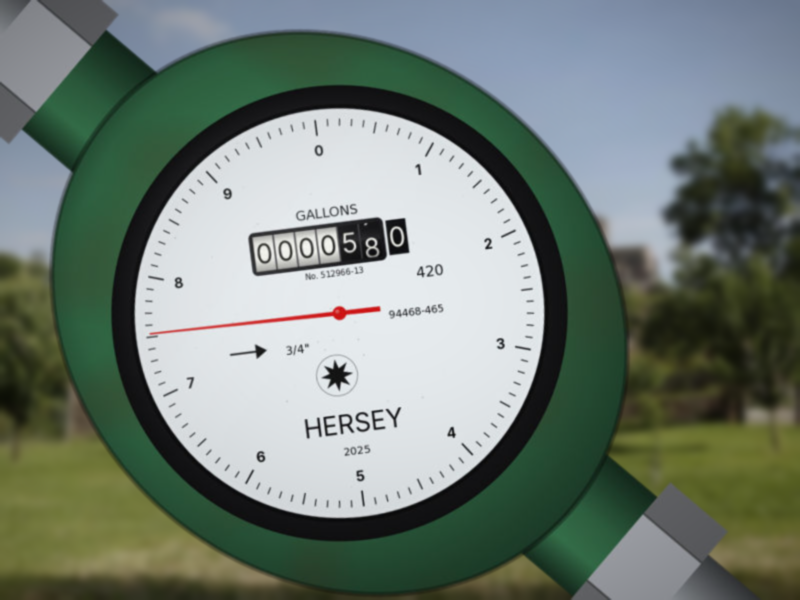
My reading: gal 577.5
